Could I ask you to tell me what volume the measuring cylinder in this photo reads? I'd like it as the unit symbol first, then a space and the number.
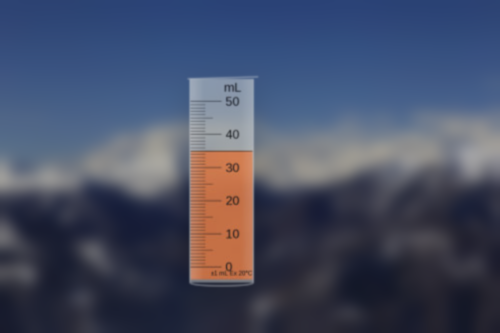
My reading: mL 35
